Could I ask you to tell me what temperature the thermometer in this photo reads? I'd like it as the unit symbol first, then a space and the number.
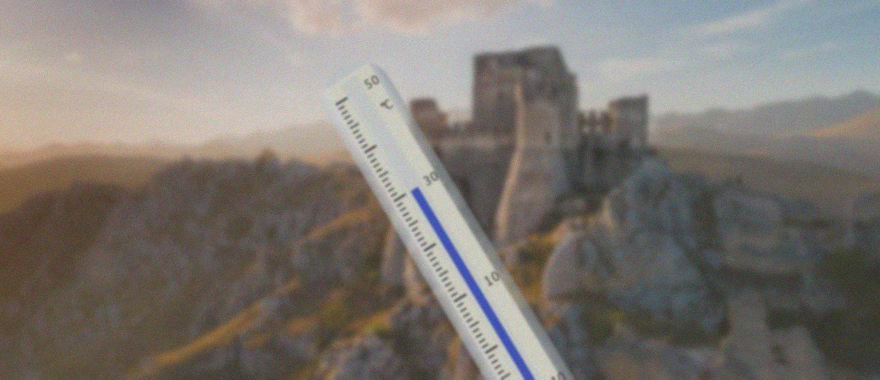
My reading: °C 30
